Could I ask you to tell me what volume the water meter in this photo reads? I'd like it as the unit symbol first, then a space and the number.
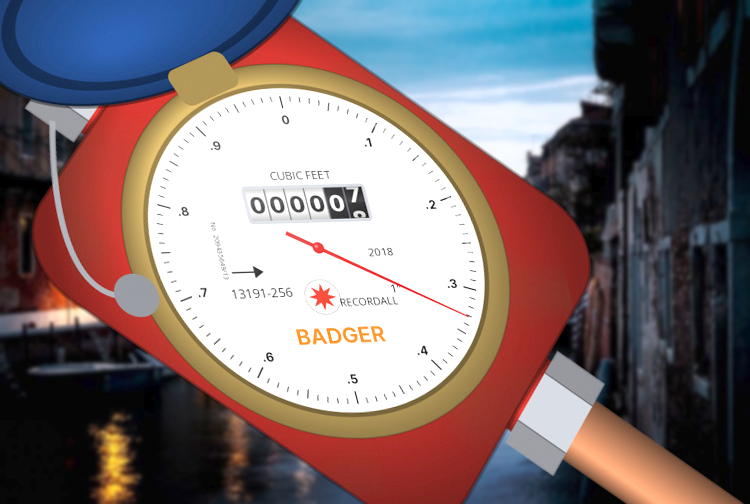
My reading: ft³ 7.33
